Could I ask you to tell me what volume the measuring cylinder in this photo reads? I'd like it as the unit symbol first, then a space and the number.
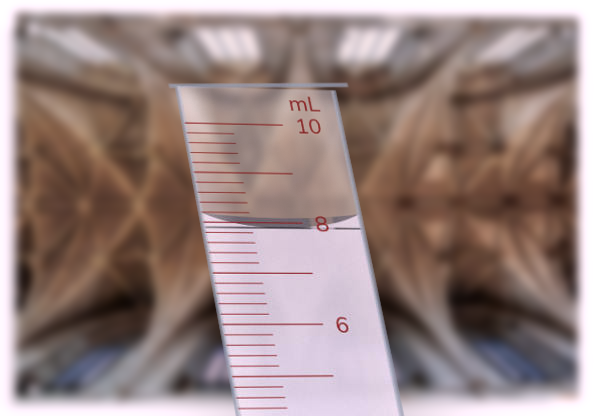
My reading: mL 7.9
